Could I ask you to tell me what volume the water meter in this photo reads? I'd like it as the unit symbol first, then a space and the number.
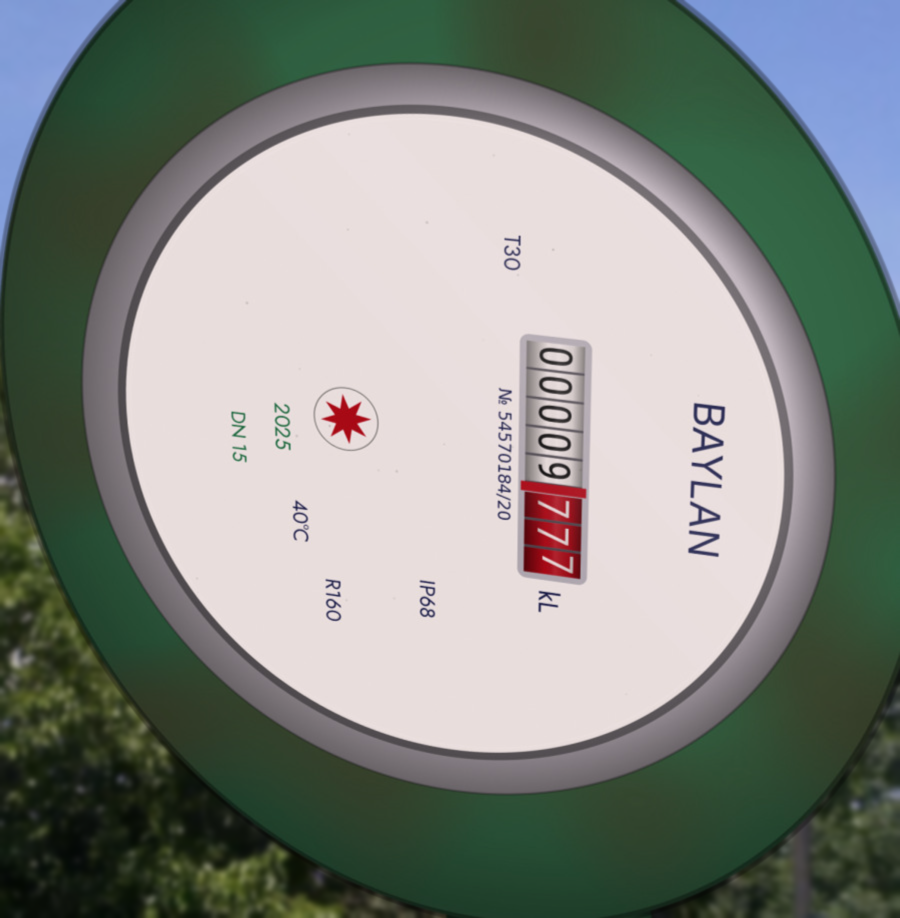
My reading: kL 9.777
